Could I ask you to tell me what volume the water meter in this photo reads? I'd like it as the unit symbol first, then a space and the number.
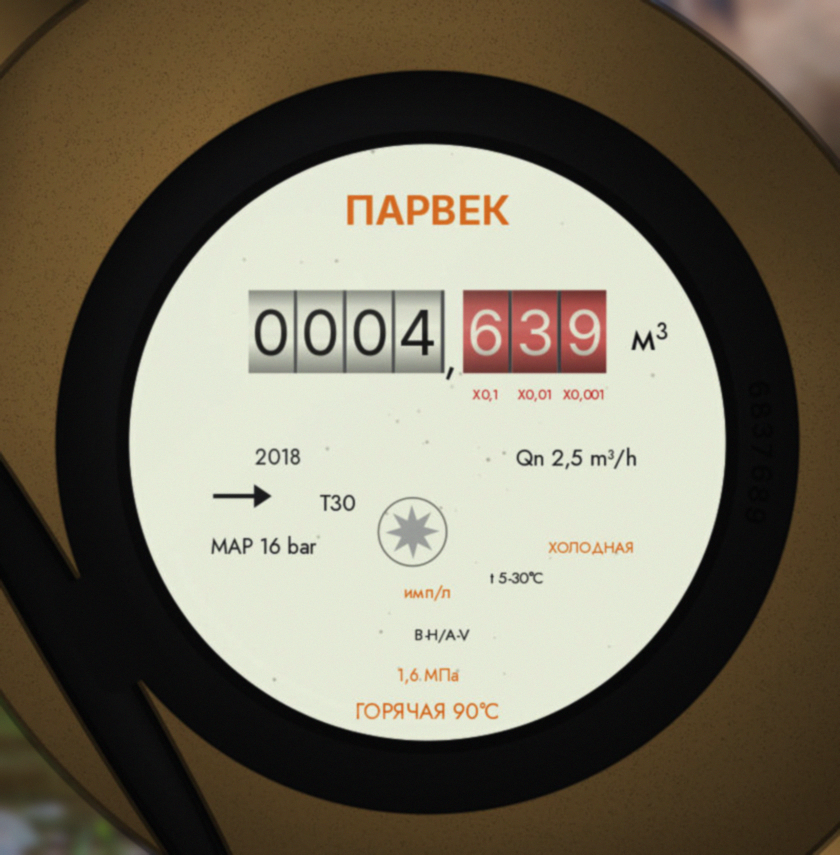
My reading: m³ 4.639
